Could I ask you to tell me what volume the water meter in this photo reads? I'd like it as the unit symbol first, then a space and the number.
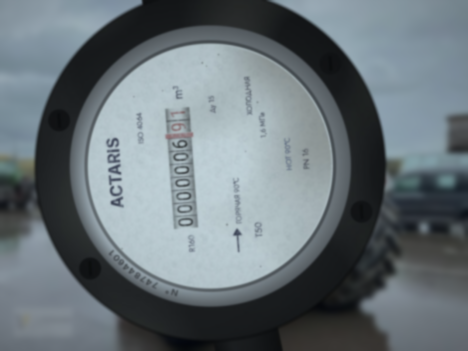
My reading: m³ 6.91
